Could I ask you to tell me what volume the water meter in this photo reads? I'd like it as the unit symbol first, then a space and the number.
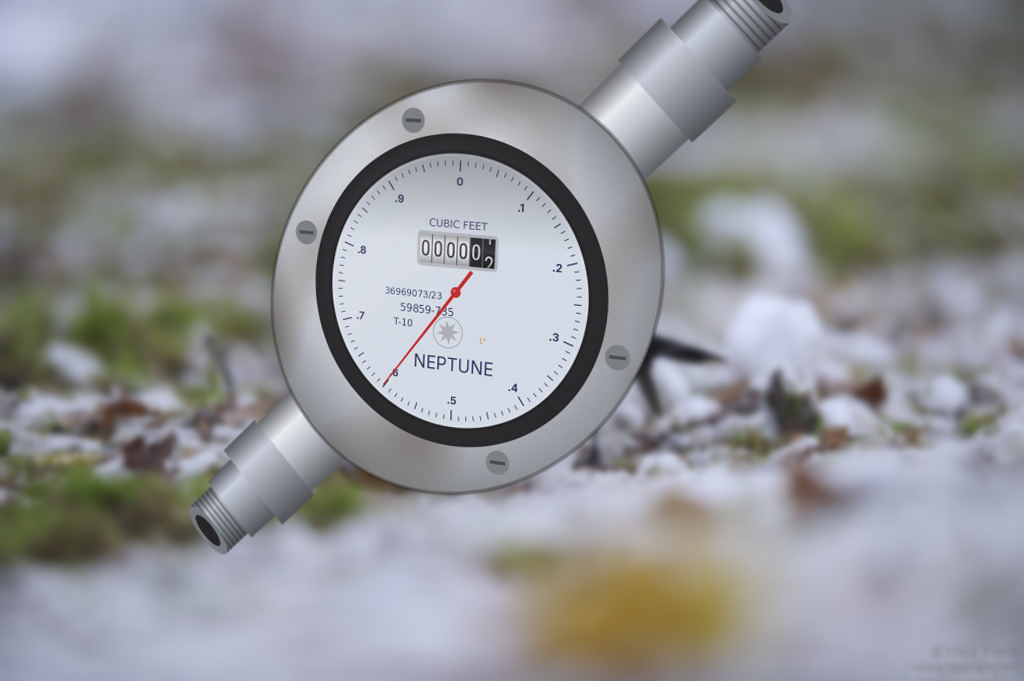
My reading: ft³ 1.60
